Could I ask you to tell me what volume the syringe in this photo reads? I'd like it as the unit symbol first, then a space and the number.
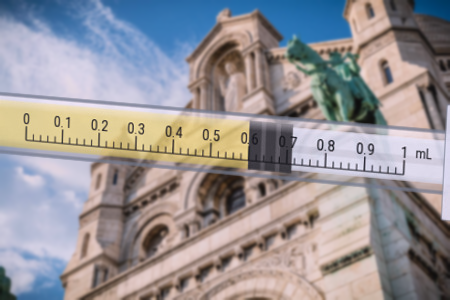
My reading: mL 0.6
